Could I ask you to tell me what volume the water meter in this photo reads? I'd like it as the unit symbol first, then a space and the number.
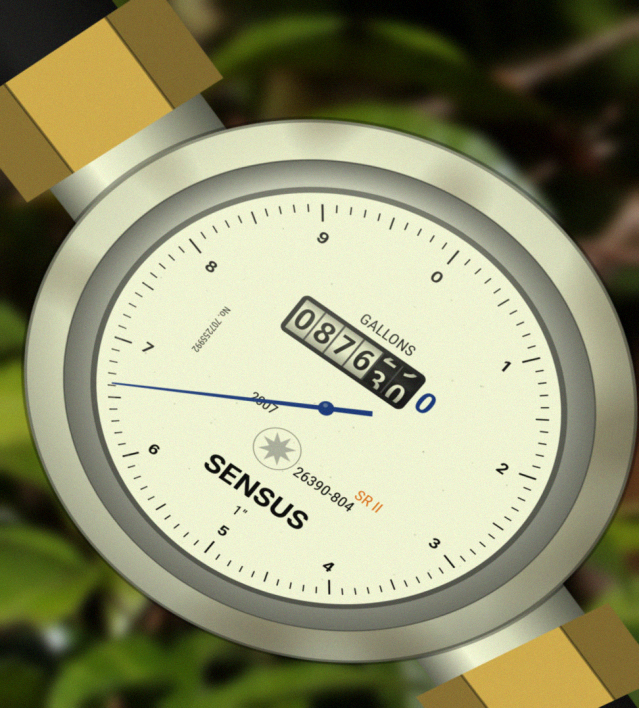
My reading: gal 876296.6
